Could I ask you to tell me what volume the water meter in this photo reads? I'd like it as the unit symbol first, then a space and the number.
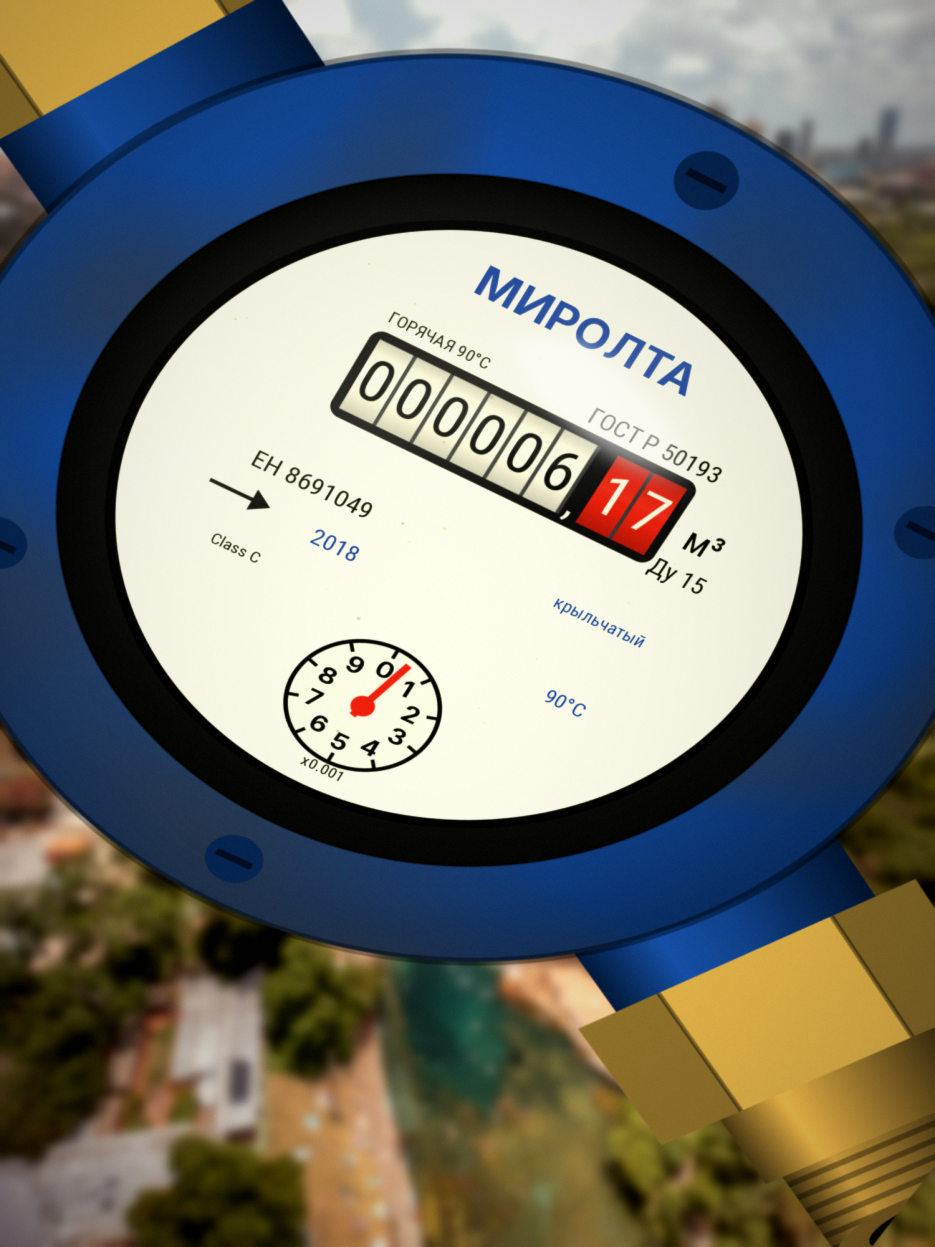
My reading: m³ 6.170
